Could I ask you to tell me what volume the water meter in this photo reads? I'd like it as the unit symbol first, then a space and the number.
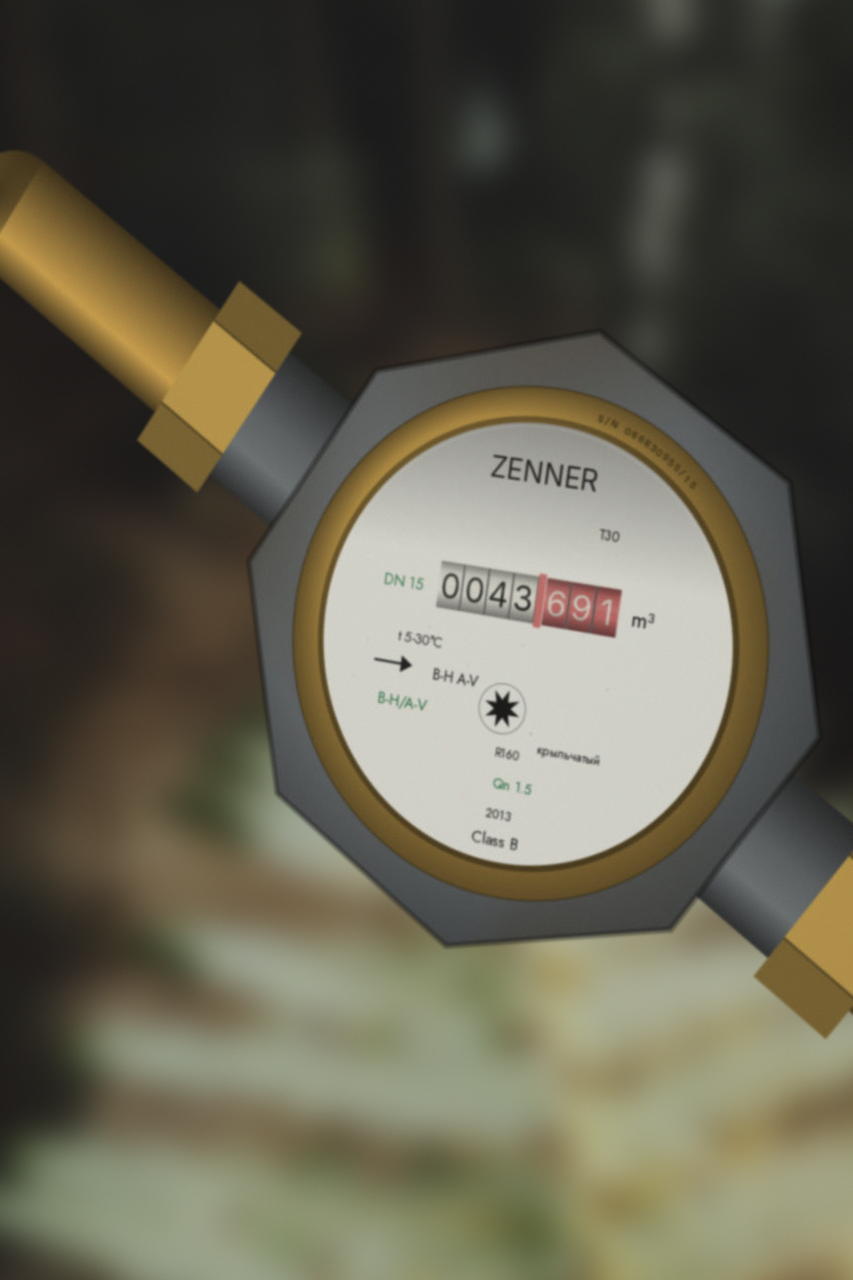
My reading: m³ 43.691
